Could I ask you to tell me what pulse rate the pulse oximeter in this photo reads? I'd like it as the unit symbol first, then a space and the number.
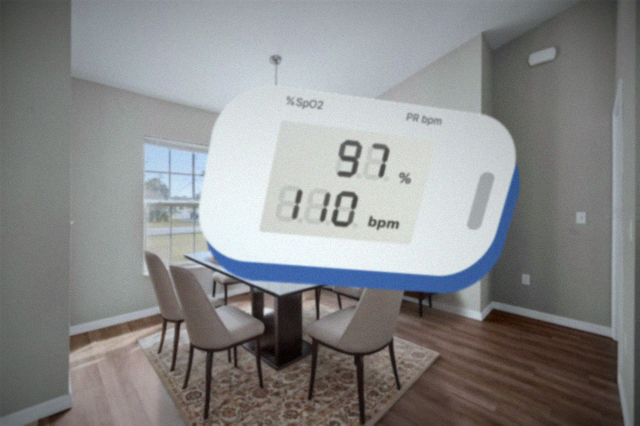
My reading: bpm 110
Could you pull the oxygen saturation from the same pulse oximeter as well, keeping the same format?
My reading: % 97
